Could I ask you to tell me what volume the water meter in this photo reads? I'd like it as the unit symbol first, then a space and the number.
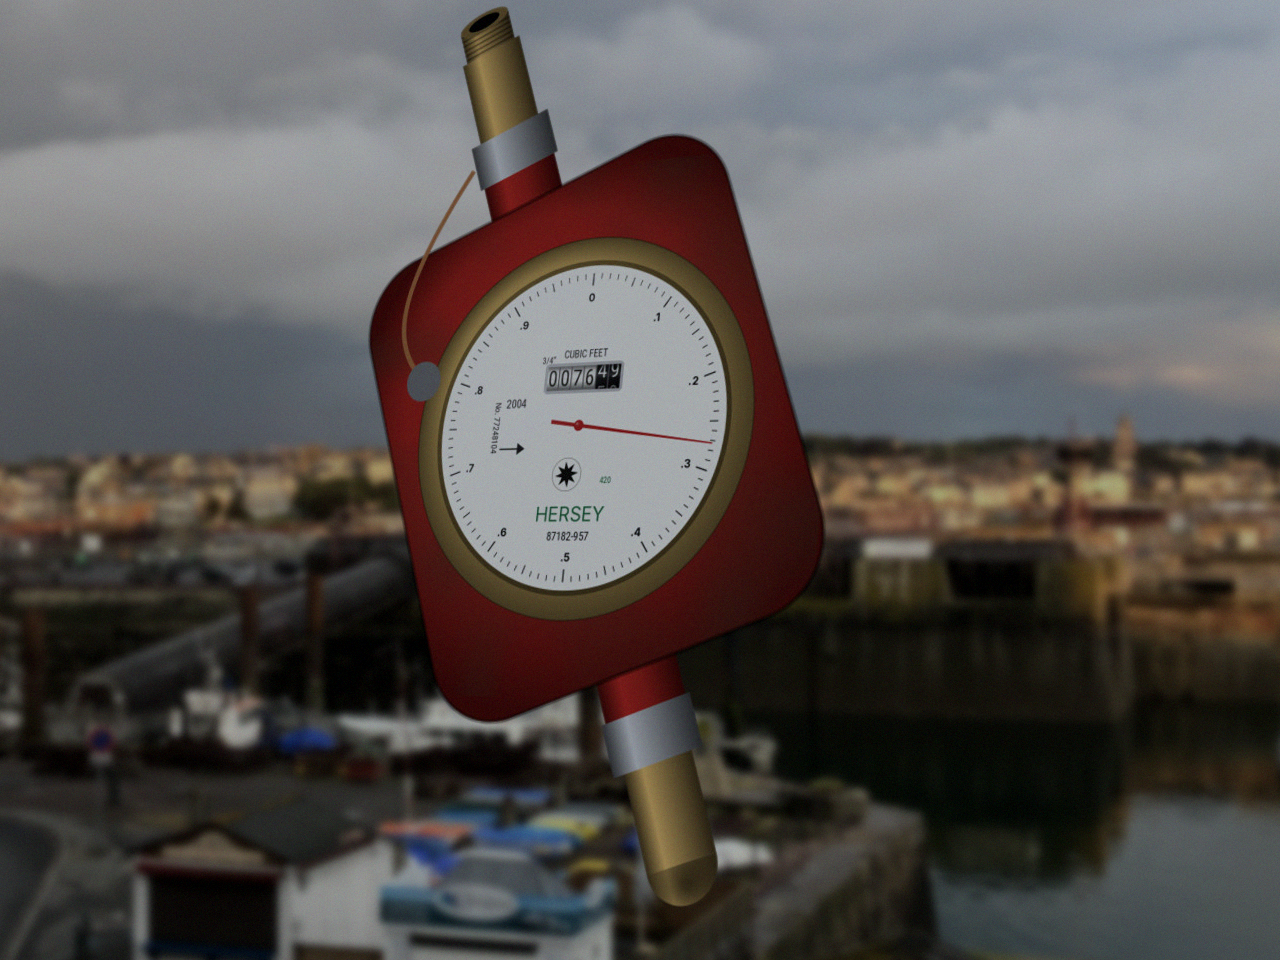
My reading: ft³ 7649.27
